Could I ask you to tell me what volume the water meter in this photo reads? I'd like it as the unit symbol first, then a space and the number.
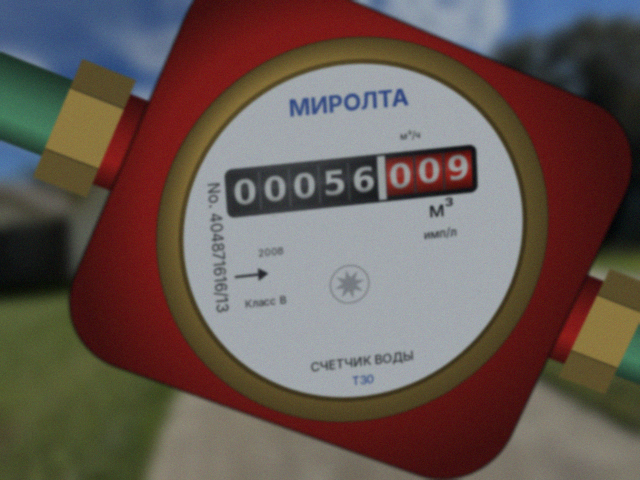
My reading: m³ 56.009
